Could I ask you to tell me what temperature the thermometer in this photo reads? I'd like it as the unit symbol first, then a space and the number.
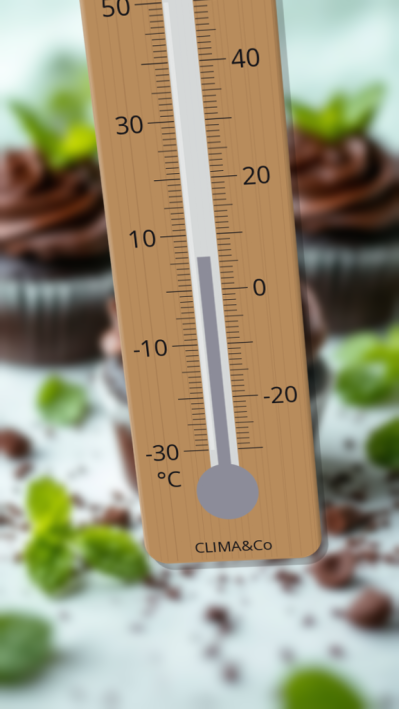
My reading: °C 6
